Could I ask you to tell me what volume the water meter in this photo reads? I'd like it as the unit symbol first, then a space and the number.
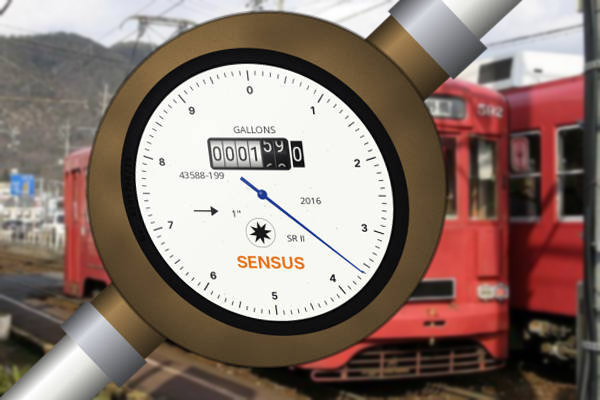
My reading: gal 1593.6
